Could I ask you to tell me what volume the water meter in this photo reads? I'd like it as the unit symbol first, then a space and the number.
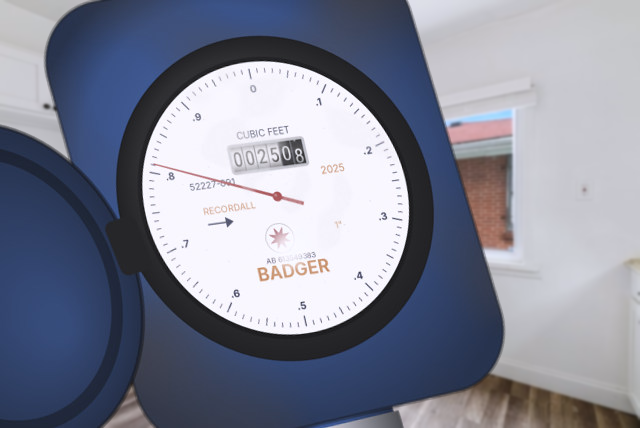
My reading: ft³ 2507.81
